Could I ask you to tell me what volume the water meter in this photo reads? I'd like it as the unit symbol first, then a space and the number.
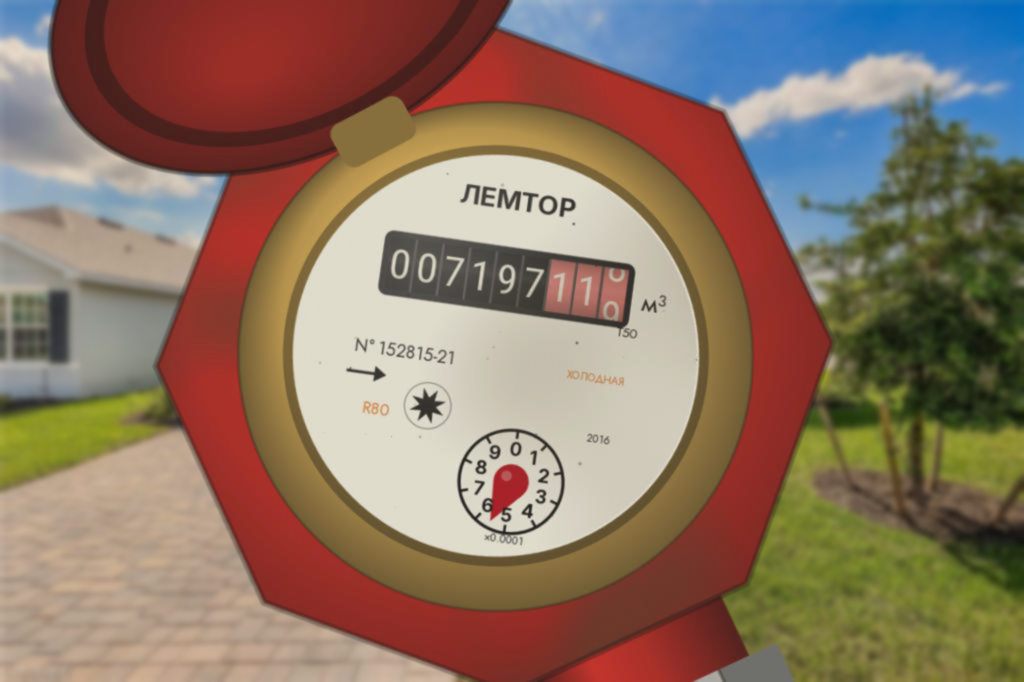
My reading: m³ 7197.1185
